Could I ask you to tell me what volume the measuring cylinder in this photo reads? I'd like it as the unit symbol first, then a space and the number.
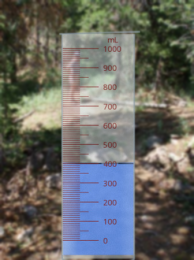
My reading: mL 400
